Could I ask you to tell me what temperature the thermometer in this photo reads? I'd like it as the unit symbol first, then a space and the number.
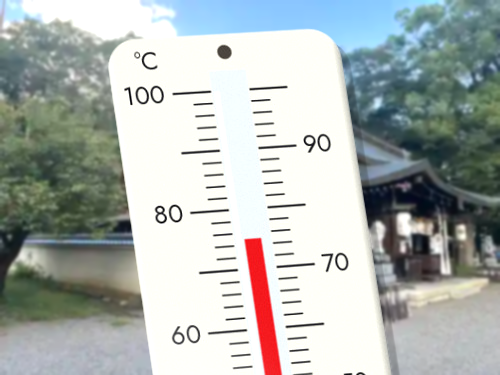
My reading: °C 75
